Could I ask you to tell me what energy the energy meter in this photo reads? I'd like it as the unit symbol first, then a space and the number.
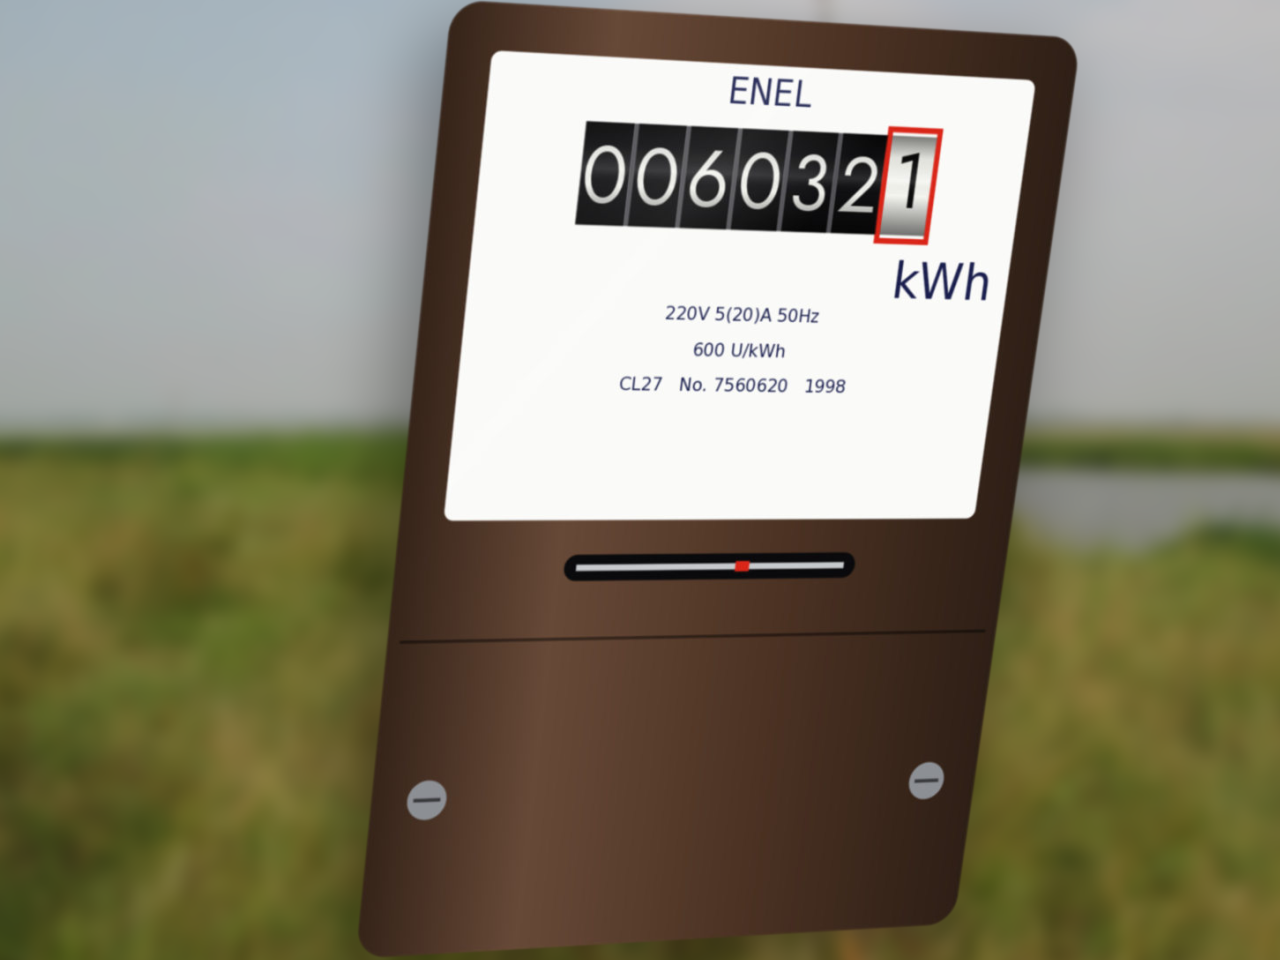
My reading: kWh 6032.1
